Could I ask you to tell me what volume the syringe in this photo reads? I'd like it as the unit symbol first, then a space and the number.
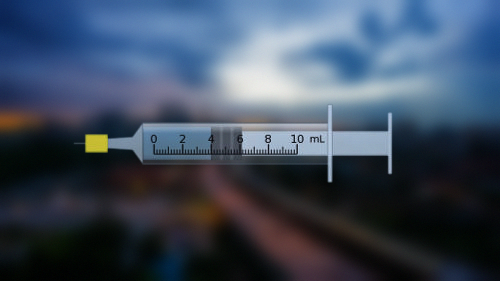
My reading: mL 4
